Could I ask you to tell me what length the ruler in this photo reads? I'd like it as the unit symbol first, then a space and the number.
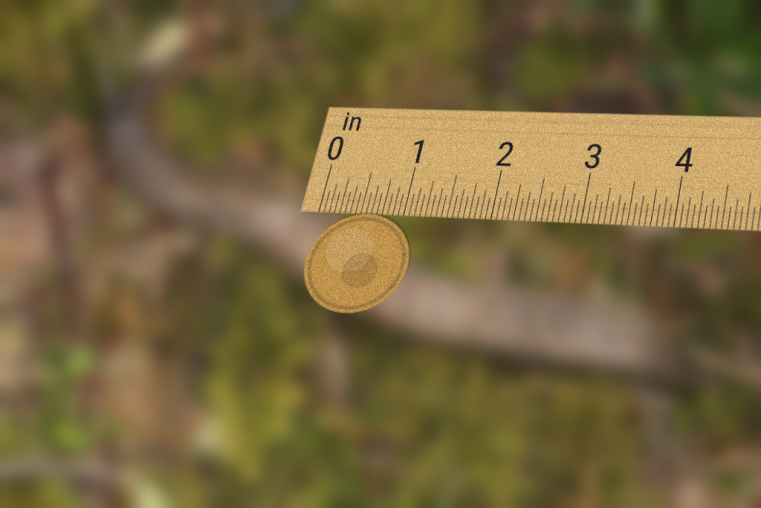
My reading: in 1.1875
